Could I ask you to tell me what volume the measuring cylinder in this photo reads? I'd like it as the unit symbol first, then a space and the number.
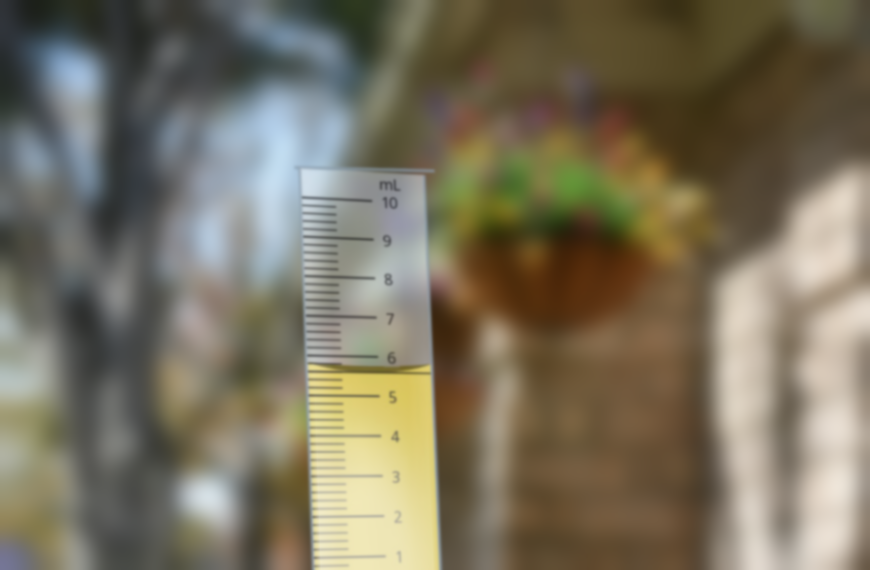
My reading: mL 5.6
